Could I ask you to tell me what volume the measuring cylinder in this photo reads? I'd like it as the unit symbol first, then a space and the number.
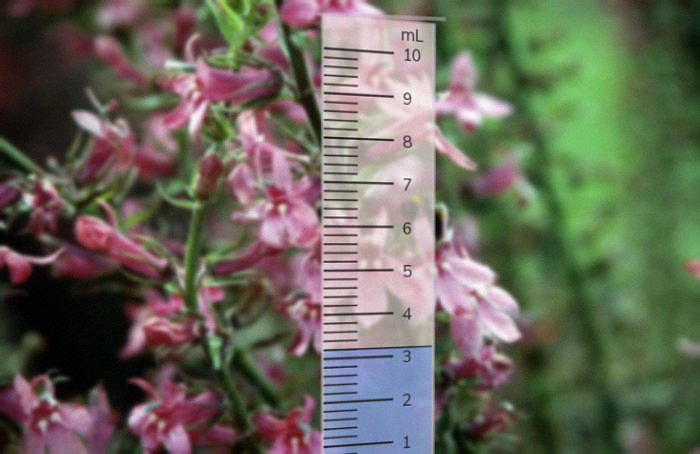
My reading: mL 3.2
